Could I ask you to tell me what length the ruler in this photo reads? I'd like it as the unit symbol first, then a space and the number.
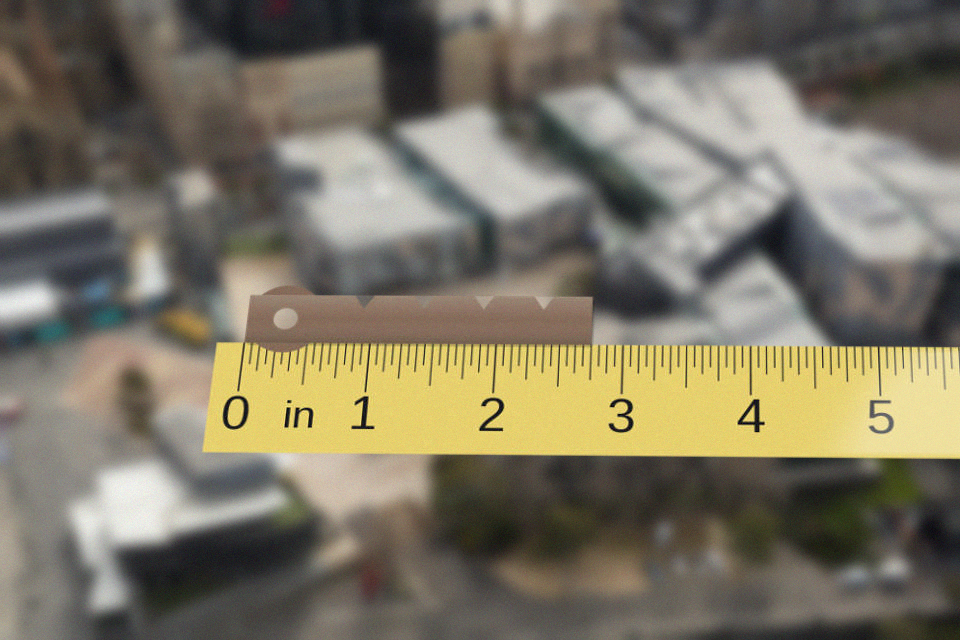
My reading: in 2.75
